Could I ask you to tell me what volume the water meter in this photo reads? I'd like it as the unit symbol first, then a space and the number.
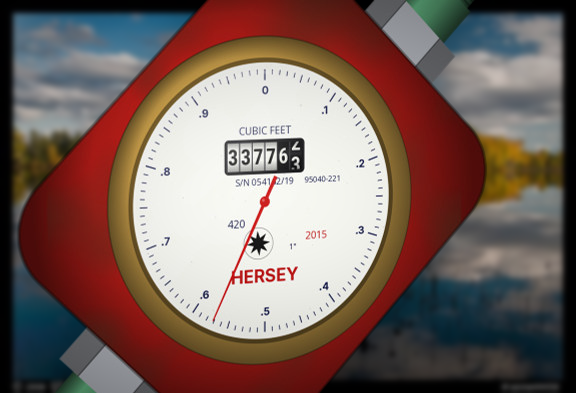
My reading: ft³ 337762.57
